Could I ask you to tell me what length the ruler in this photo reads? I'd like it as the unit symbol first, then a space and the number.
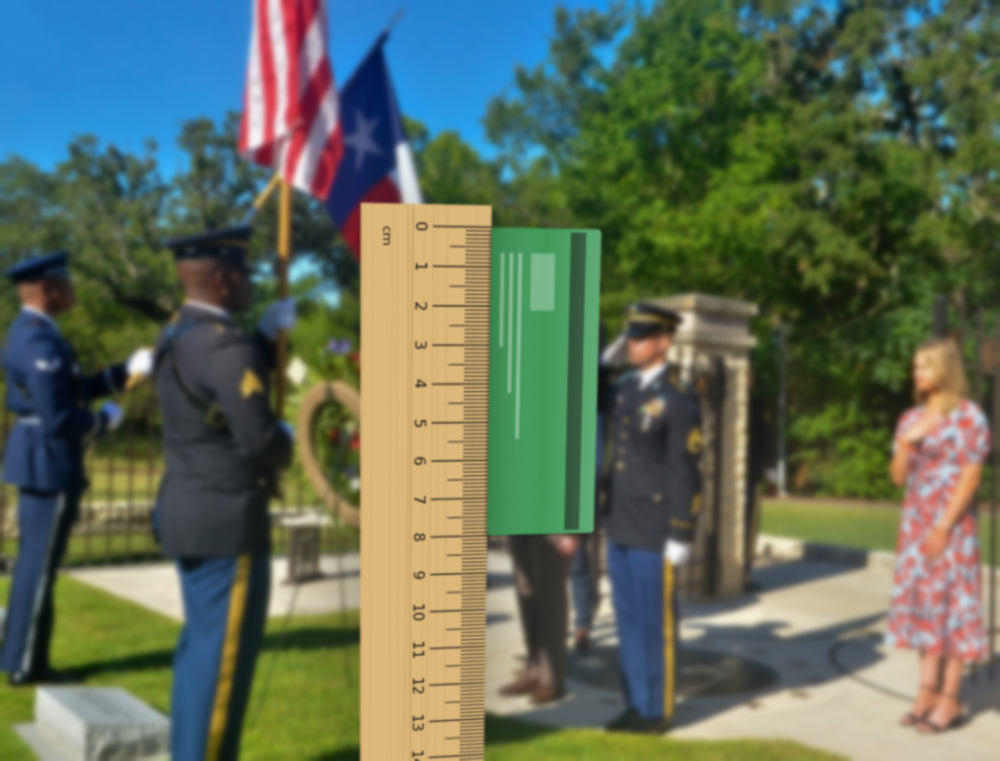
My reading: cm 8
